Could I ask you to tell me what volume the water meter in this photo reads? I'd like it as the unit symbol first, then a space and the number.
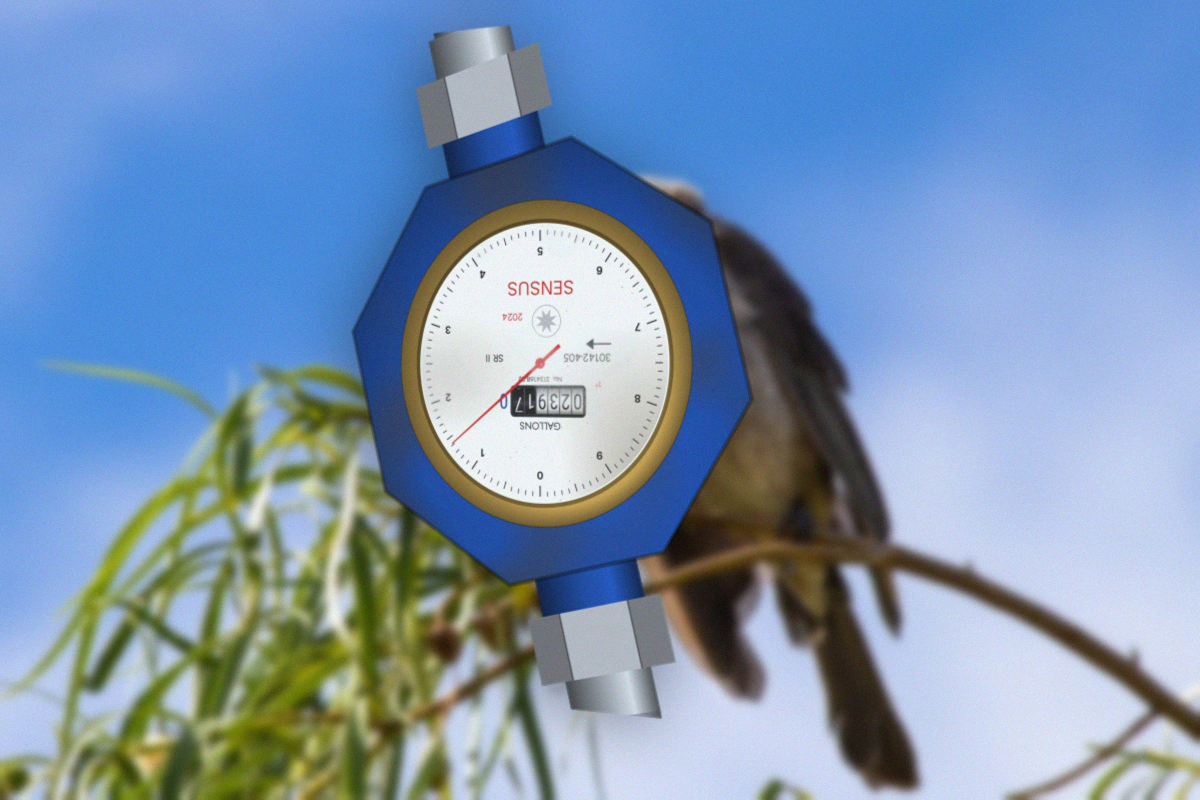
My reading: gal 239171.4
